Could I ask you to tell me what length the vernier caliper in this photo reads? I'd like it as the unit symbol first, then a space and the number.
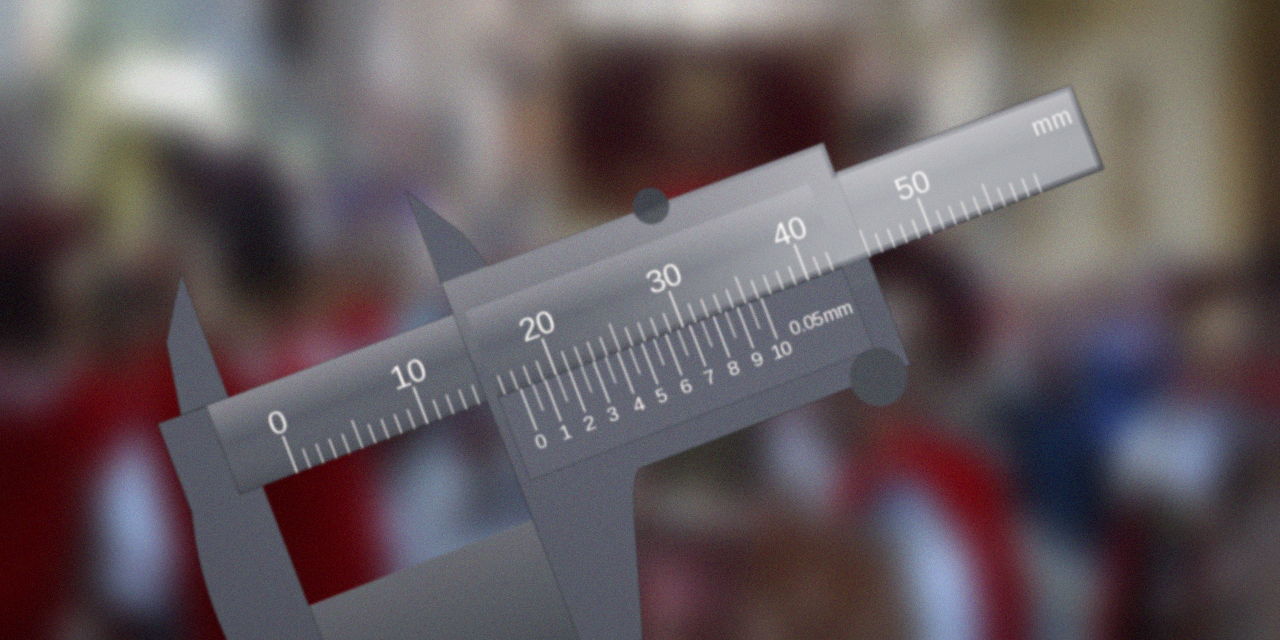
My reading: mm 17.2
